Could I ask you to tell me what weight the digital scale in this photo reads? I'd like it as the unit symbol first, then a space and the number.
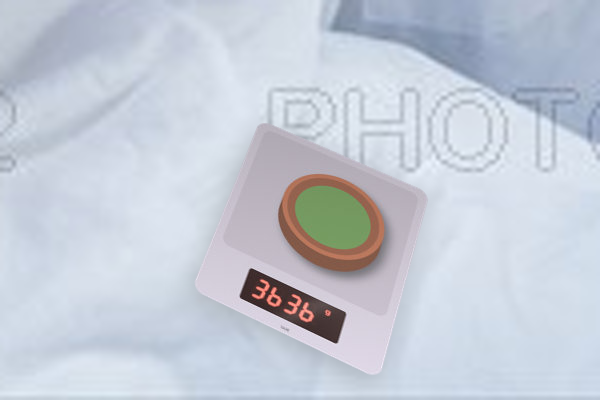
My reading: g 3636
